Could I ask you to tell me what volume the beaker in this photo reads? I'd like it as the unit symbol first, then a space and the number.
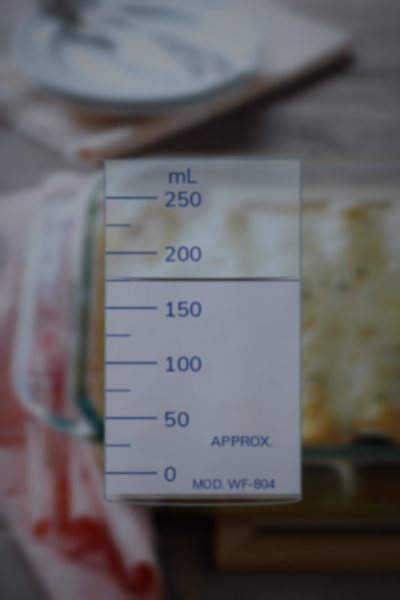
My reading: mL 175
